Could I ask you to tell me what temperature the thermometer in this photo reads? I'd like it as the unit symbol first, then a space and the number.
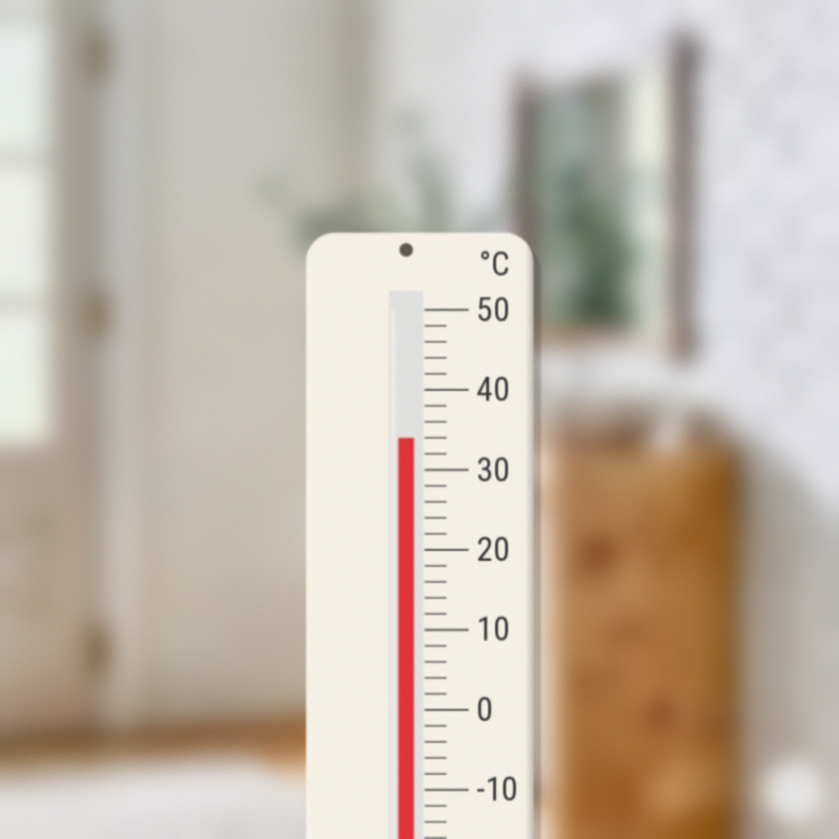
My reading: °C 34
